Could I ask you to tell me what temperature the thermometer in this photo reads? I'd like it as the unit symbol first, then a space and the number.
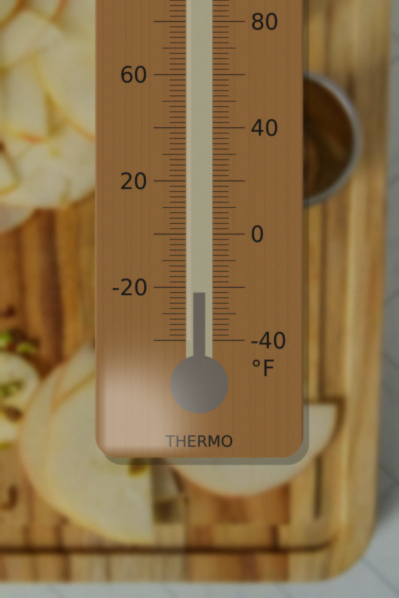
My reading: °F -22
